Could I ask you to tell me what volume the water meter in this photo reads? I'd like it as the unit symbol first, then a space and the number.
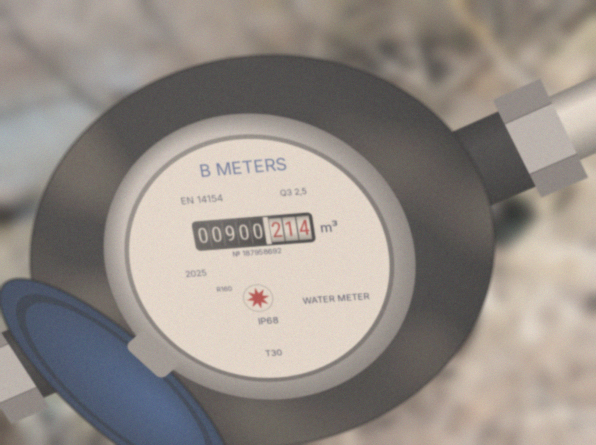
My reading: m³ 900.214
